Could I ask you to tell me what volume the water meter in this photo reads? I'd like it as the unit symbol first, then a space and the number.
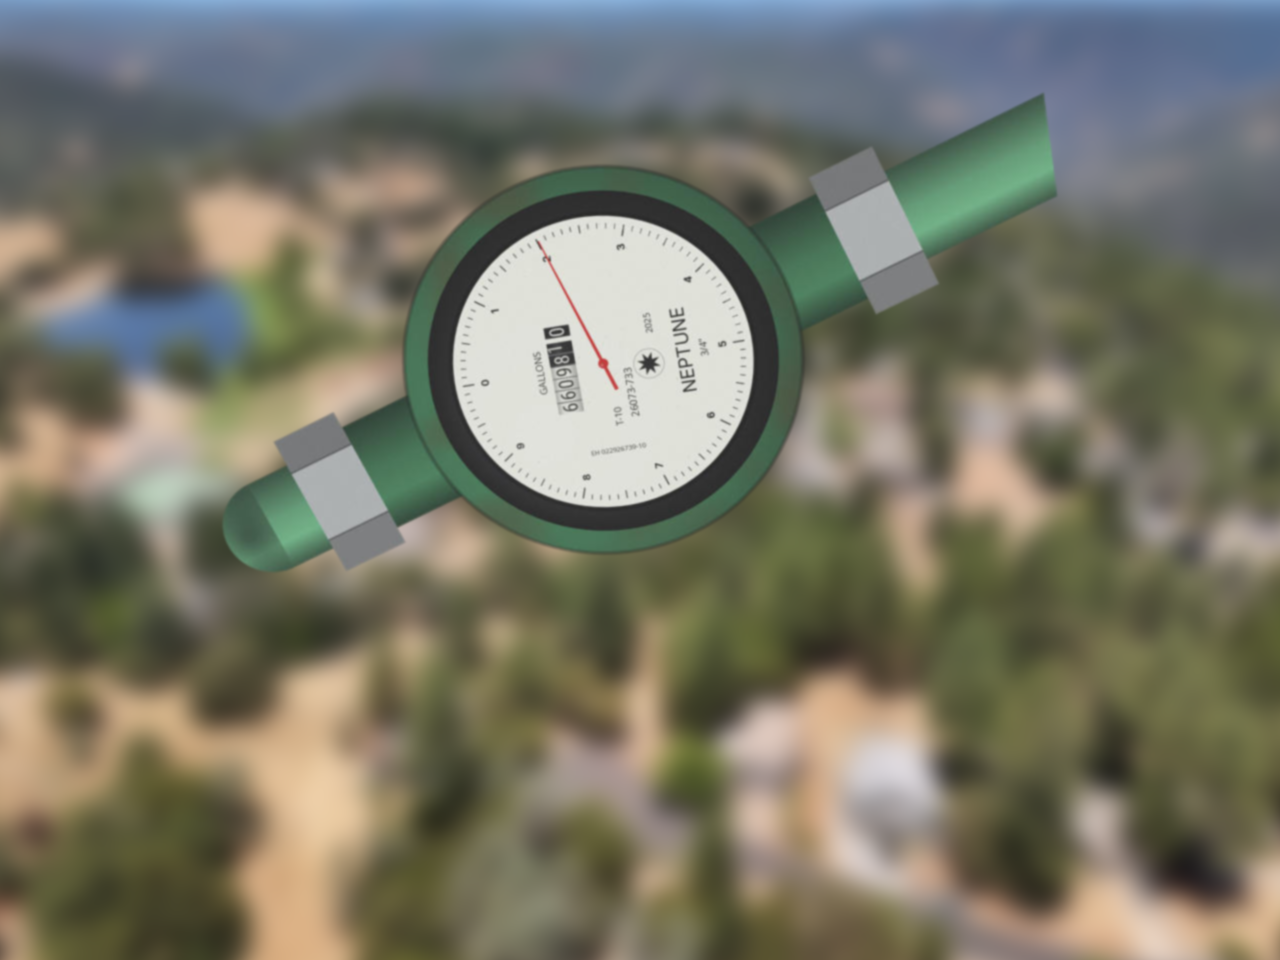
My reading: gal 6609812.0
